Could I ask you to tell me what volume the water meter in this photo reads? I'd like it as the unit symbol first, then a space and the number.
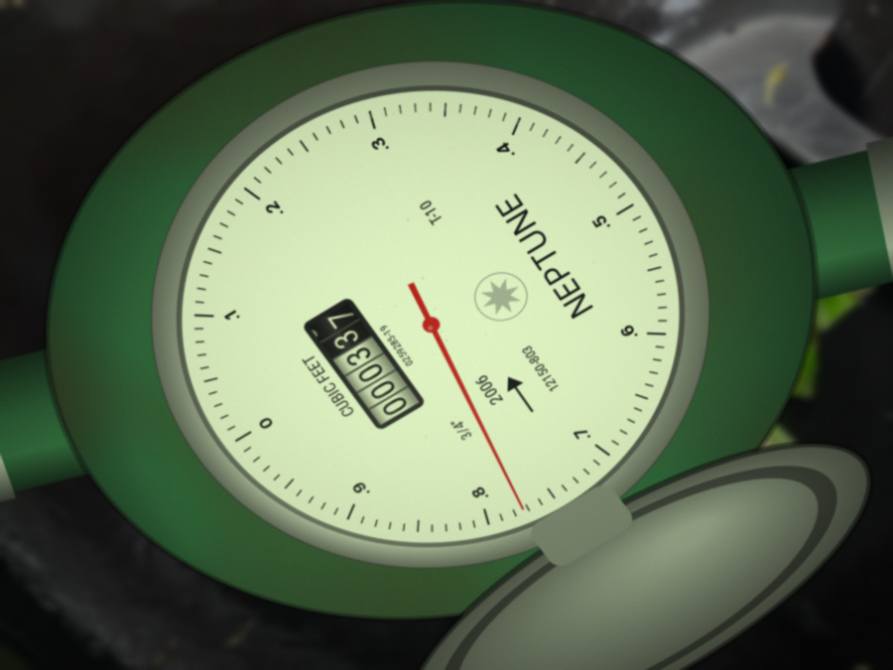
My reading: ft³ 336.77
